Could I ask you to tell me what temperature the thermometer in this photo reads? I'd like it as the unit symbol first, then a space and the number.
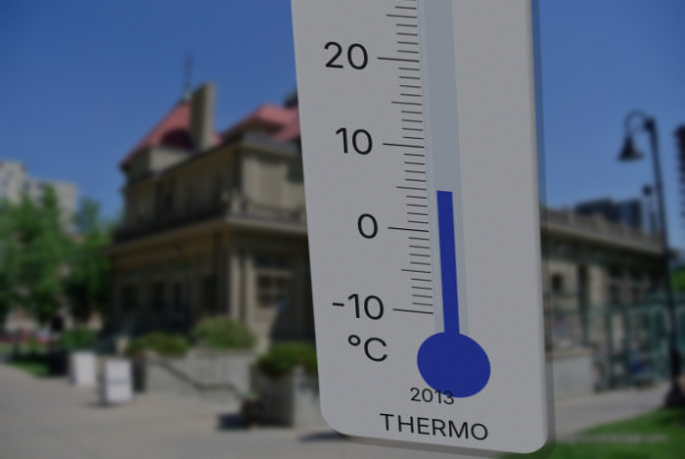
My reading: °C 5
